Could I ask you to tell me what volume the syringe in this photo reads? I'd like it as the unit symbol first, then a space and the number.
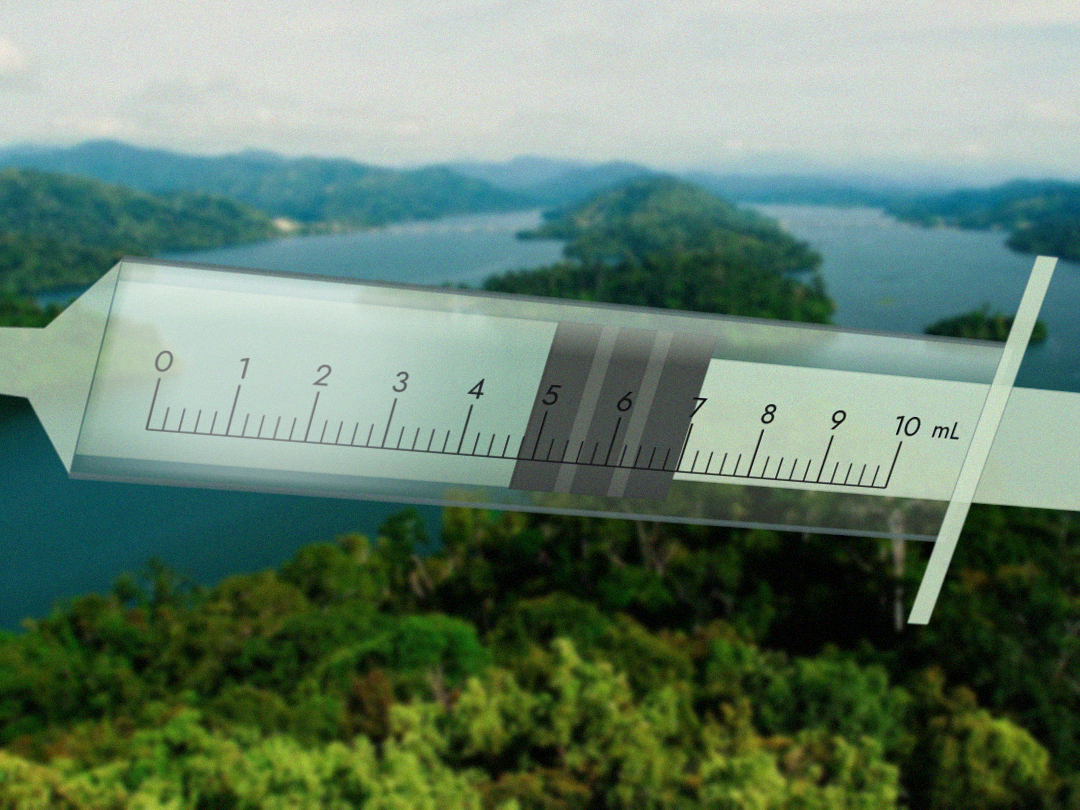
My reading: mL 4.8
